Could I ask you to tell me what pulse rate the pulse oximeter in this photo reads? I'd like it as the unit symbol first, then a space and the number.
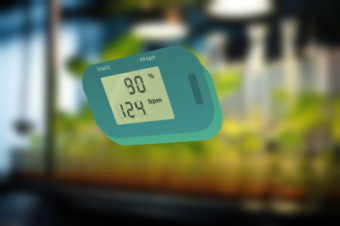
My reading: bpm 124
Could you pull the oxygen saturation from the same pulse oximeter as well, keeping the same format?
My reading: % 90
